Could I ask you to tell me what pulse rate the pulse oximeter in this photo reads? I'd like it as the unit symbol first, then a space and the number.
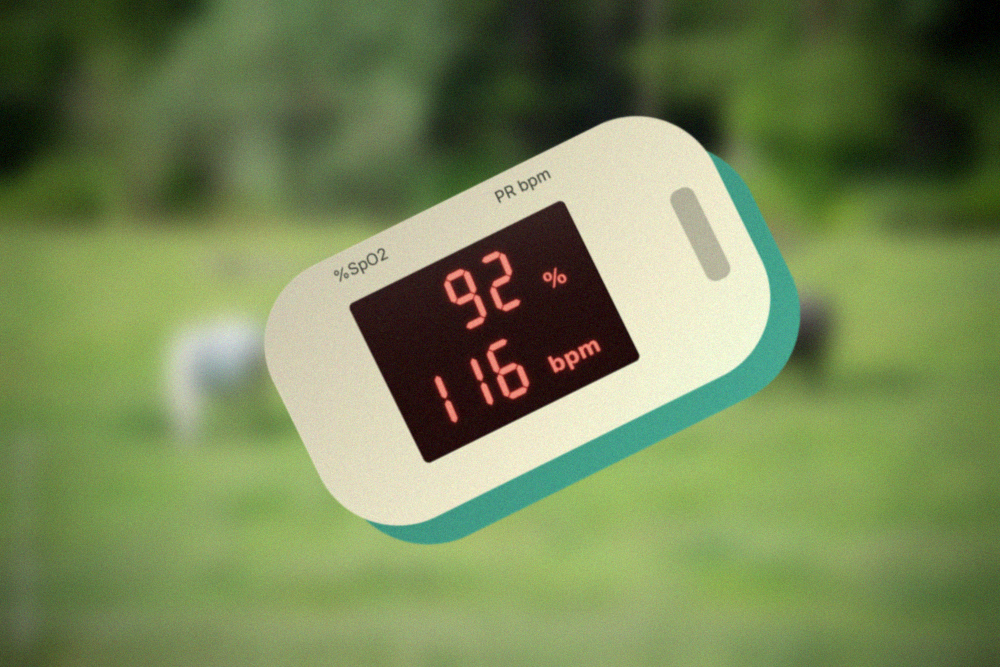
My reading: bpm 116
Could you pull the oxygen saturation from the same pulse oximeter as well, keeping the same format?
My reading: % 92
